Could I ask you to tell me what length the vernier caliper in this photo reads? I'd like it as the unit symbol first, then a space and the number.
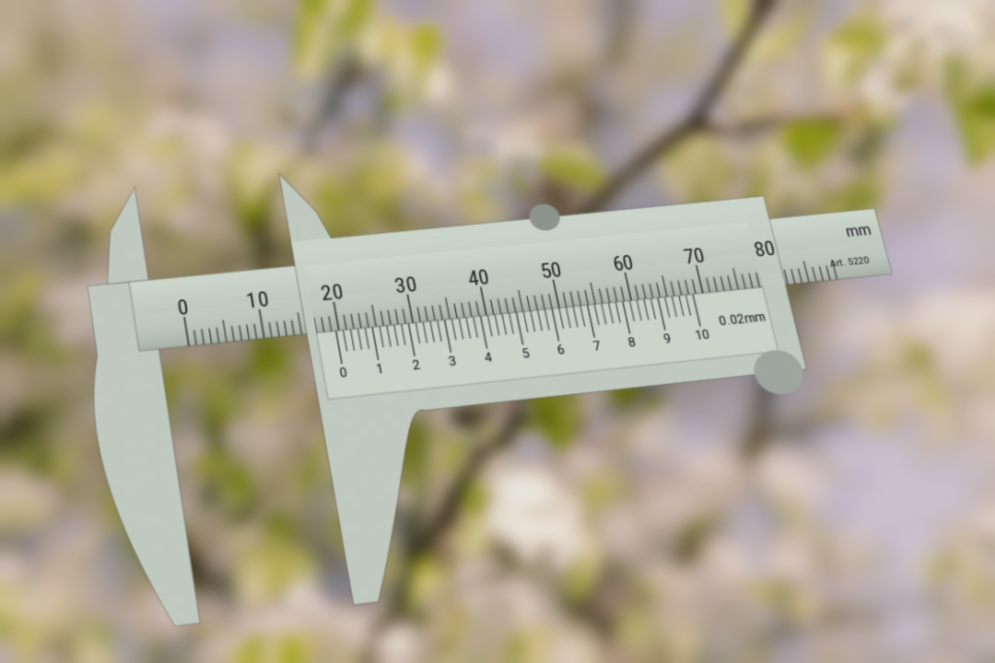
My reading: mm 19.6
